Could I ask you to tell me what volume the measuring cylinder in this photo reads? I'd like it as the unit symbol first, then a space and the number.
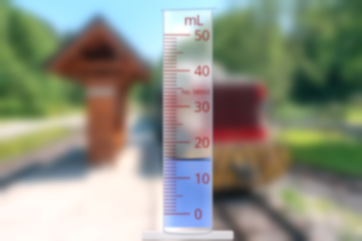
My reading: mL 15
